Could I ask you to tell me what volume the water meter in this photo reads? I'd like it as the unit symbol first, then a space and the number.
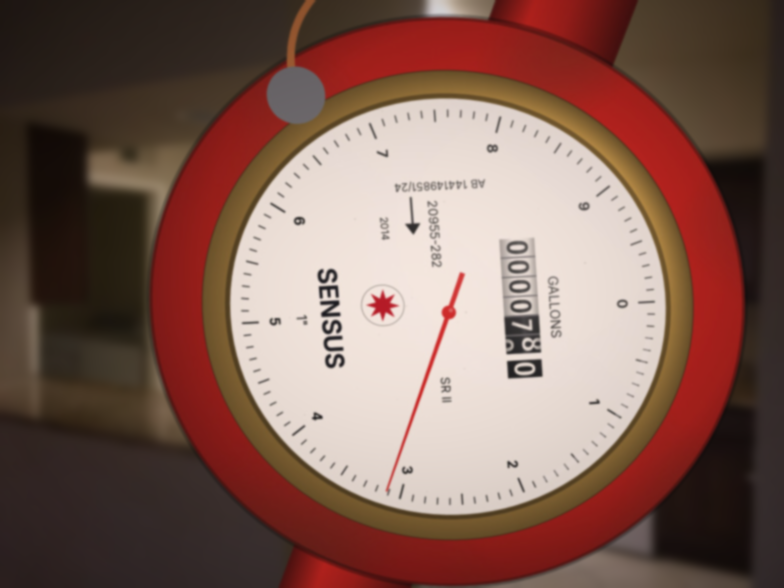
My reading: gal 783.1
